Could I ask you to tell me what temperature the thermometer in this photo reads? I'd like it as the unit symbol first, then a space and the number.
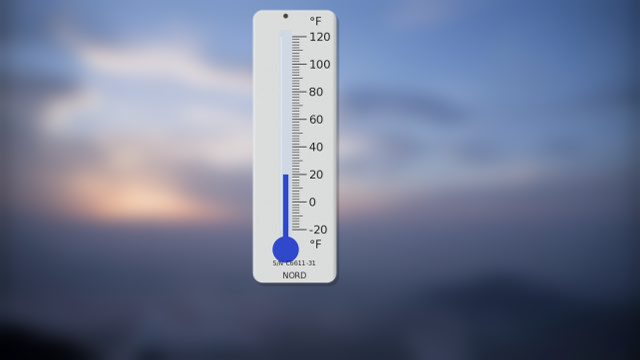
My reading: °F 20
